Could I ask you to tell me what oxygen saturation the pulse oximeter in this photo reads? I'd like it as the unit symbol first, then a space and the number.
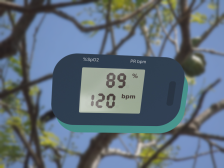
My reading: % 89
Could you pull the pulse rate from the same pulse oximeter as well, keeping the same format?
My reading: bpm 120
